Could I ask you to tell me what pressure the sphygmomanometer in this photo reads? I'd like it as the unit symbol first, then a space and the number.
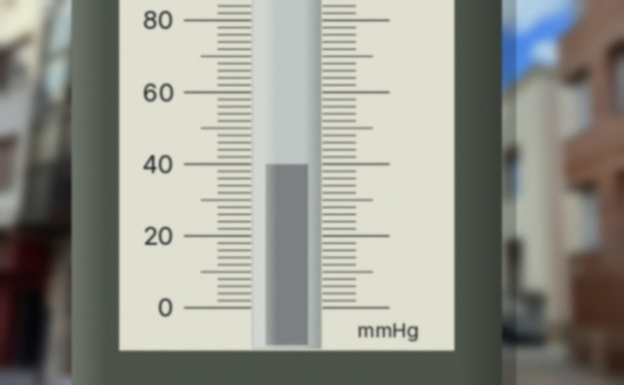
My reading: mmHg 40
